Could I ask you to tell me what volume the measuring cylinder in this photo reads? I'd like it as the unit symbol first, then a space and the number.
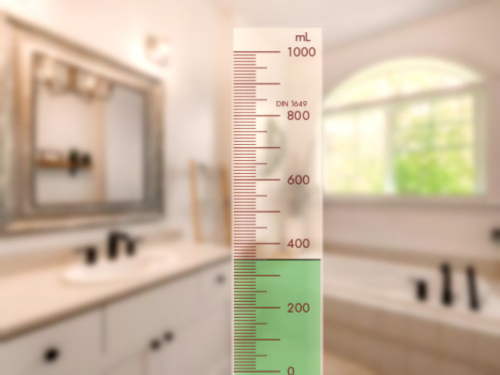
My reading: mL 350
